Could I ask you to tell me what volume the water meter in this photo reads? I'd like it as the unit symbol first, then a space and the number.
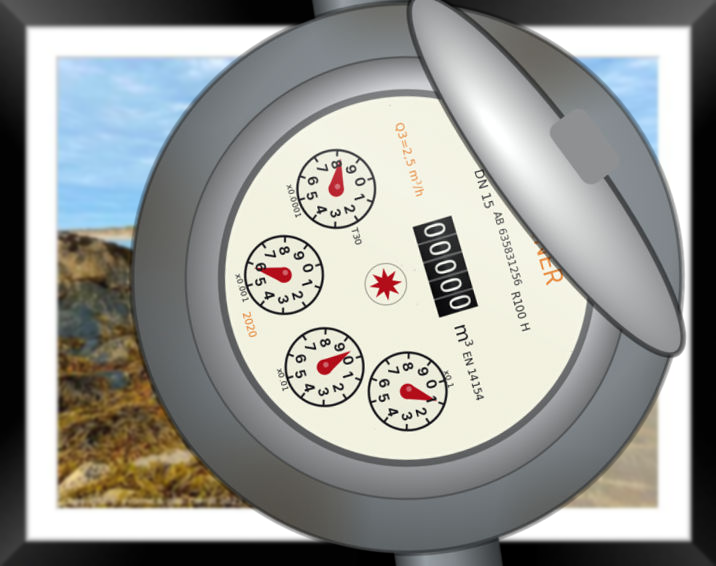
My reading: m³ 0.0958
